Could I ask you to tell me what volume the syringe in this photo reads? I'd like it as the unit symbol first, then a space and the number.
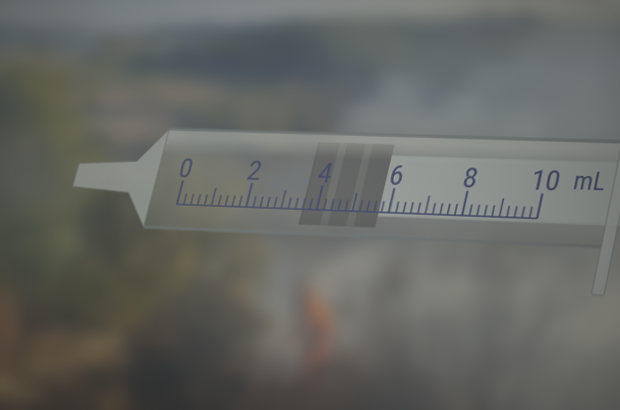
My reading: mL 3.6
